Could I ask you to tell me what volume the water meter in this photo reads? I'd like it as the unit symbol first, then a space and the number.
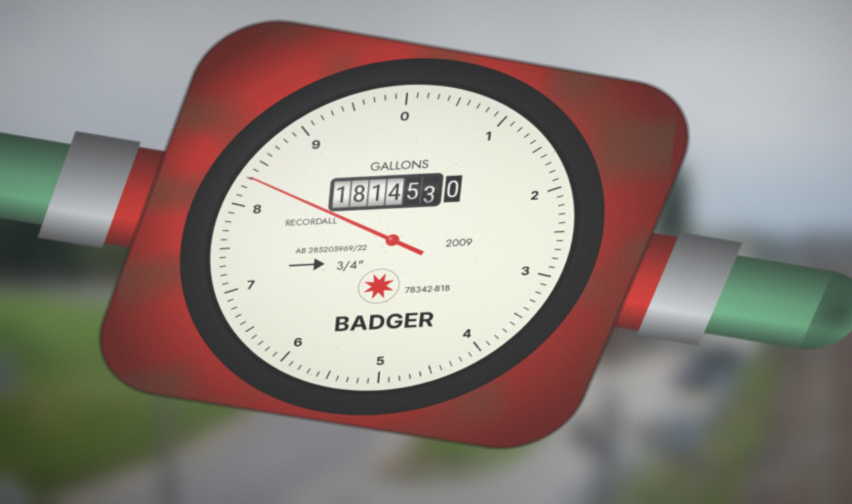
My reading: gal 1814528.3
